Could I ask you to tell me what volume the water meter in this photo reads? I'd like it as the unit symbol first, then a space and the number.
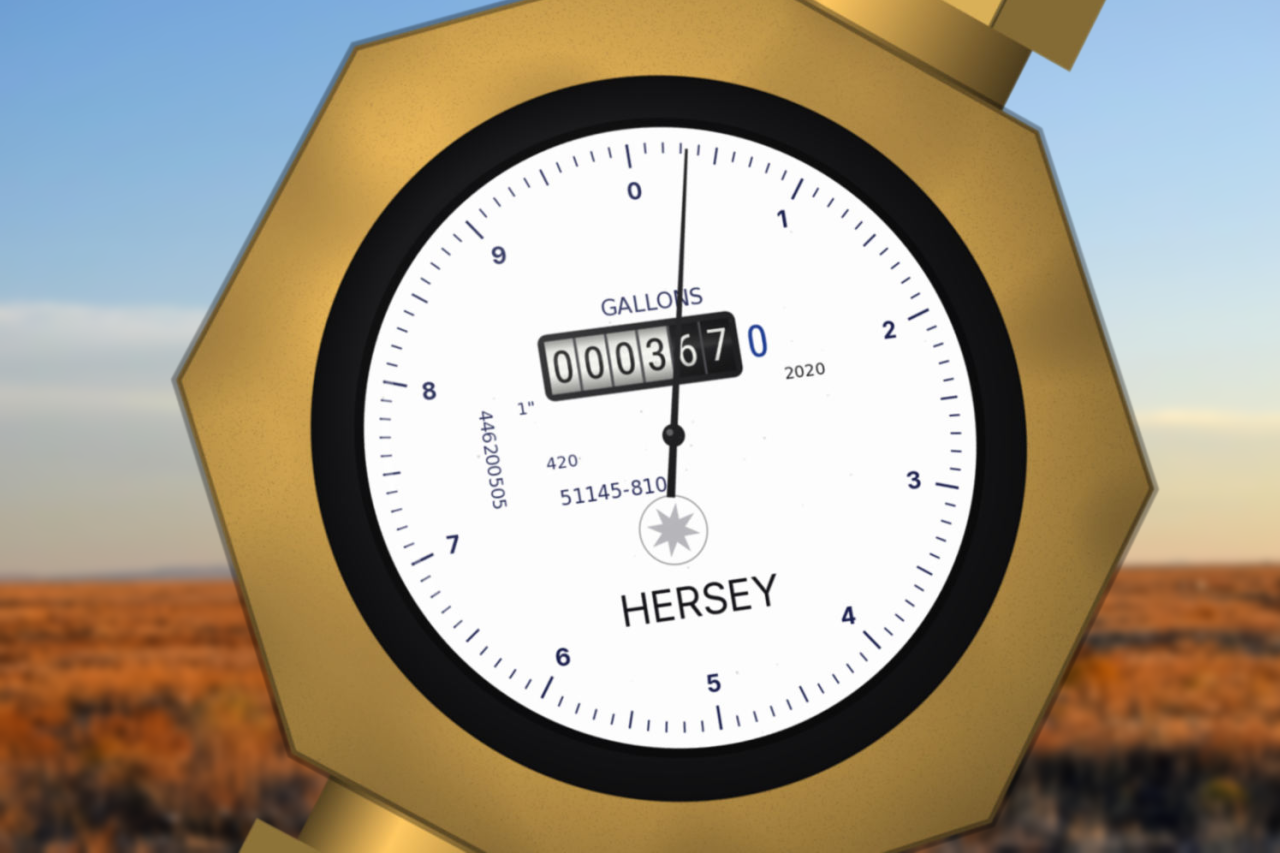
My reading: gal 3670.3
